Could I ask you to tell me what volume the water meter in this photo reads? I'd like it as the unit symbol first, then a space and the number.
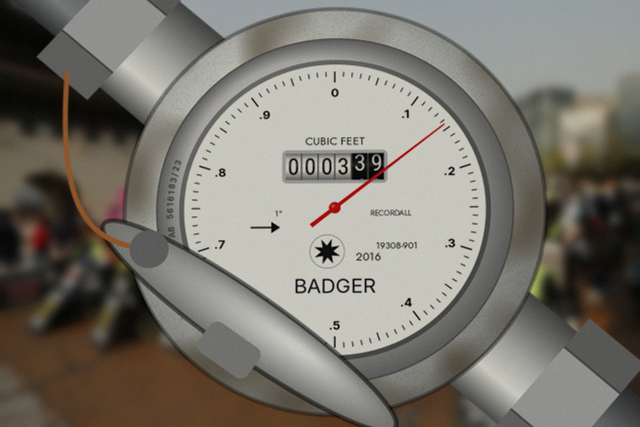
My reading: ft³ 339.14
